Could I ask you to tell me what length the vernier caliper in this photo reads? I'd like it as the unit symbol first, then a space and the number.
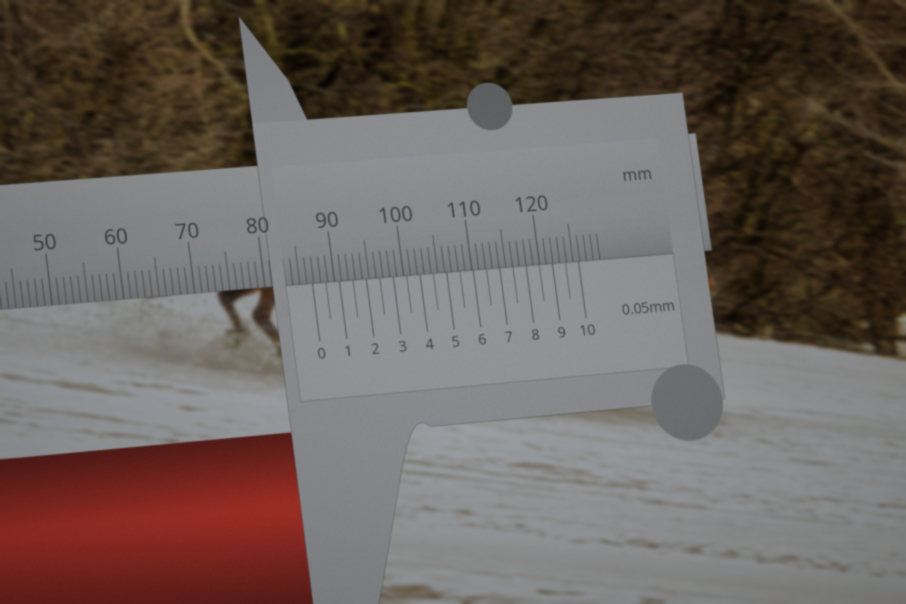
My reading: mm 86.8
